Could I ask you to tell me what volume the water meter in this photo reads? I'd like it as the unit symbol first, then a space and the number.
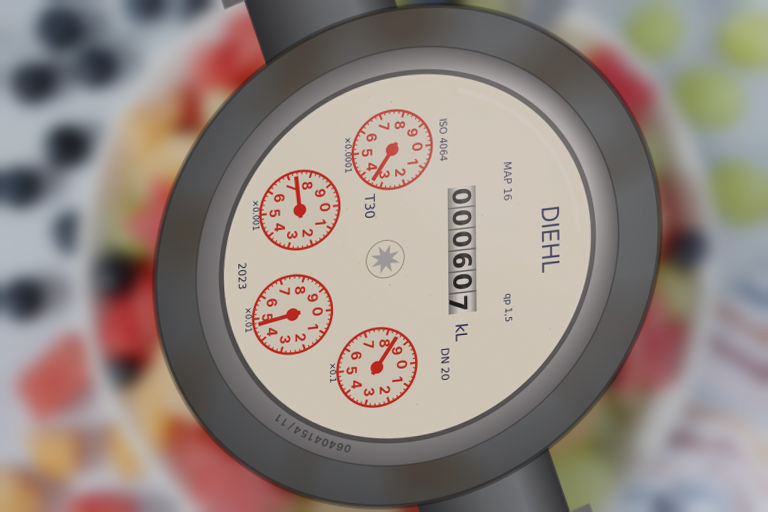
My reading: kL 606.8473
